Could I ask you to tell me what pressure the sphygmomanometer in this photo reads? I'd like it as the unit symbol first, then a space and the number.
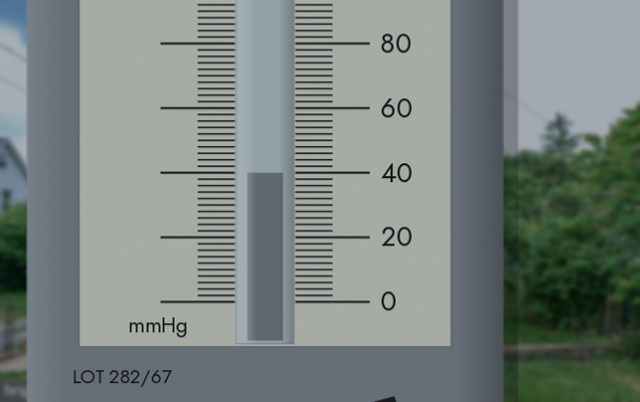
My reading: mmHg 40
